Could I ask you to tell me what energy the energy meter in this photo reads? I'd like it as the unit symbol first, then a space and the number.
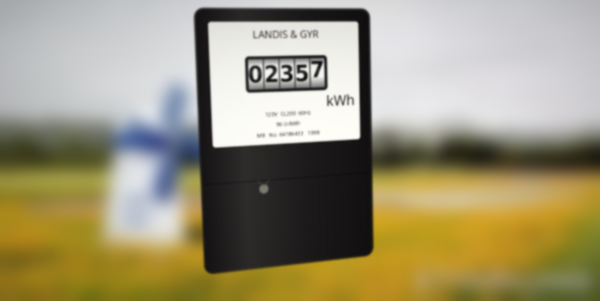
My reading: kWh 2357
